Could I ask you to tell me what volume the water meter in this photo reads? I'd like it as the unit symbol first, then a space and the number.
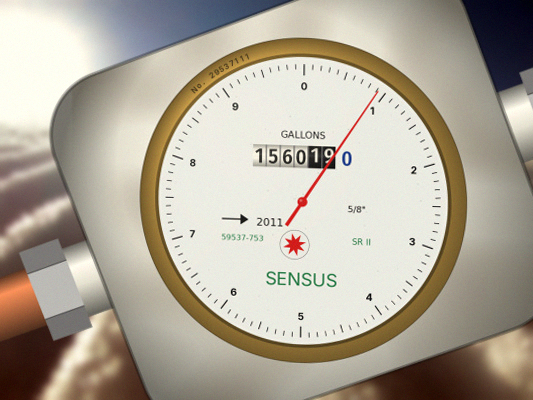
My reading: gal 1560190.9
